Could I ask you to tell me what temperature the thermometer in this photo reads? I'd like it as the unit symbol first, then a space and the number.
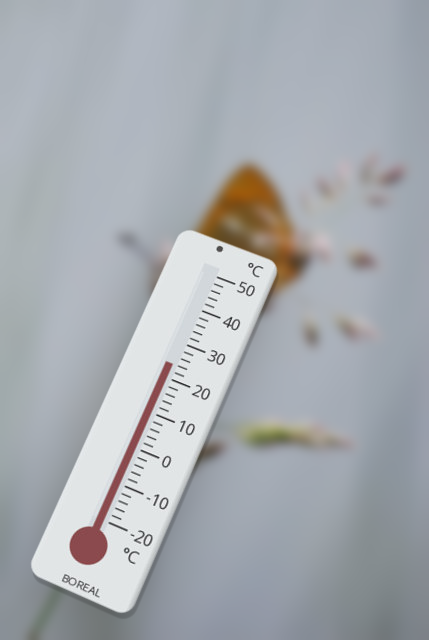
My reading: °C 24
